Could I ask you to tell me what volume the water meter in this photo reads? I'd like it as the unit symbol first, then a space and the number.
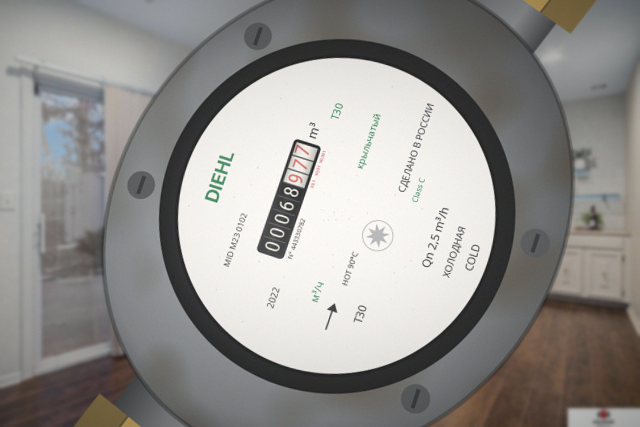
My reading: m³ 68.977
